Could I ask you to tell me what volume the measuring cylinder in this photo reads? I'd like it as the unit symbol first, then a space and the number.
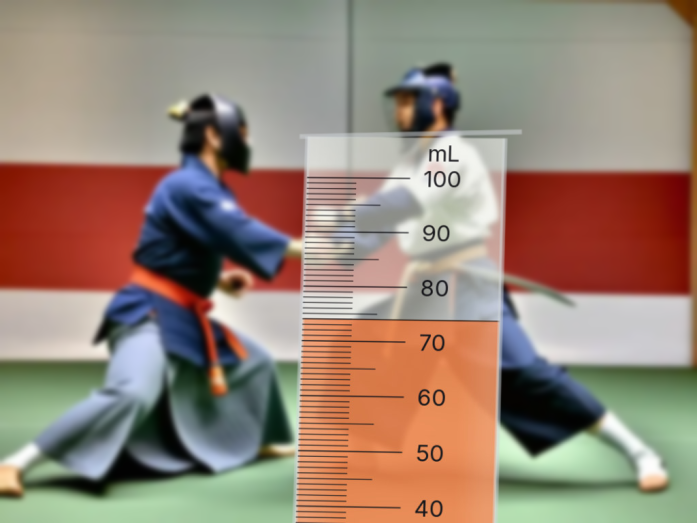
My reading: mL 74
